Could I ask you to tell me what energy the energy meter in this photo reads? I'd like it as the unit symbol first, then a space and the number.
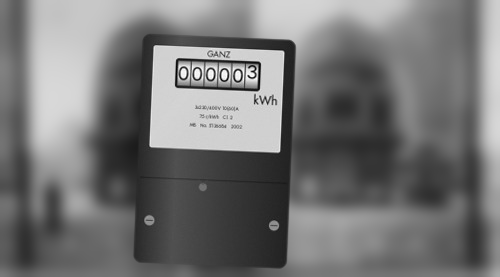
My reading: kWh 3
